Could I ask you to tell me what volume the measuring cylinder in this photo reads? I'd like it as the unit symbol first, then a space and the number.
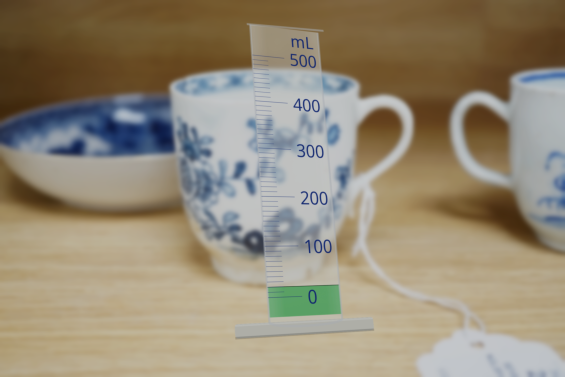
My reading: mL 20
